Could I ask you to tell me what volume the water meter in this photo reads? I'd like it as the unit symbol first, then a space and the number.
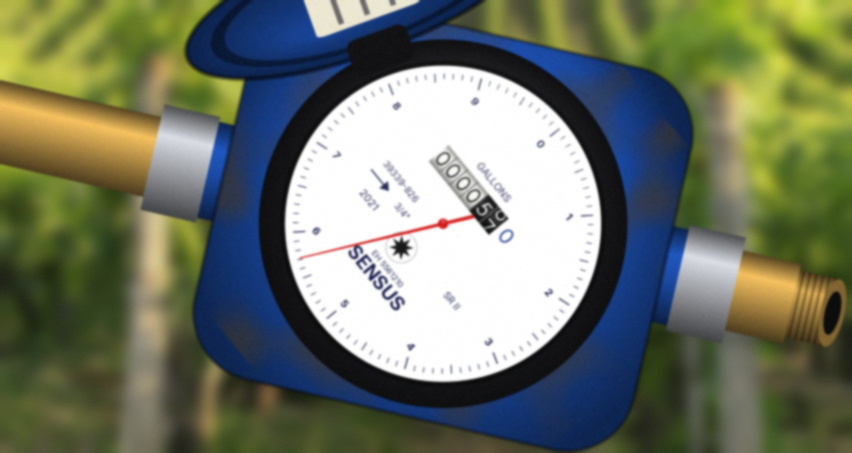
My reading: gal 565.7
